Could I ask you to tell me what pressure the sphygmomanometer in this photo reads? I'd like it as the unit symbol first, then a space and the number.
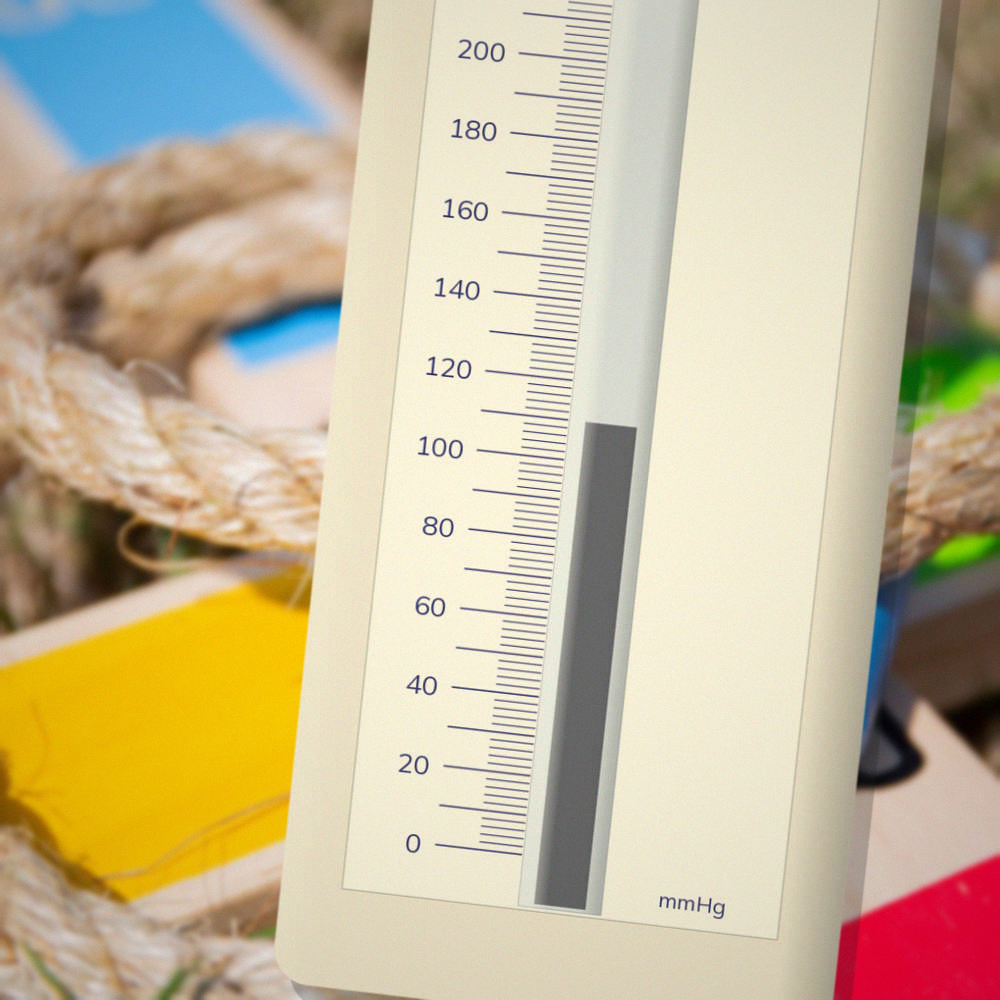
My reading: mmHg 110
